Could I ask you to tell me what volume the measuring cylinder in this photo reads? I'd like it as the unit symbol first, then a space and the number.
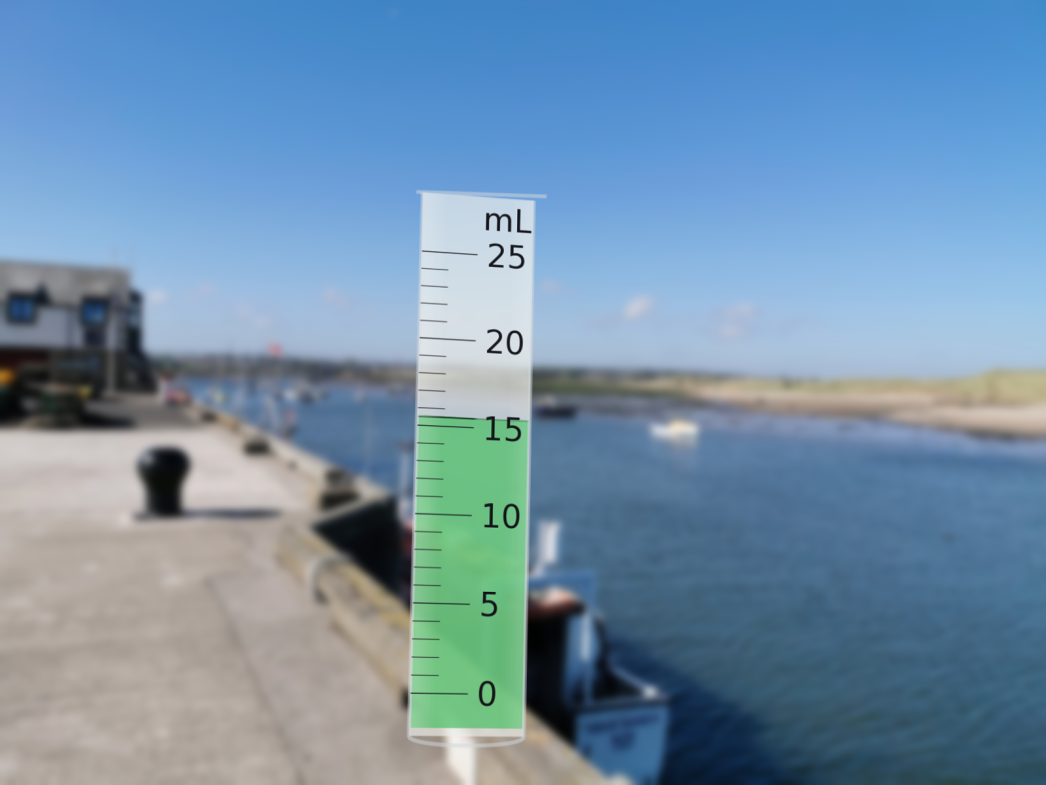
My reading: mL 15.5
